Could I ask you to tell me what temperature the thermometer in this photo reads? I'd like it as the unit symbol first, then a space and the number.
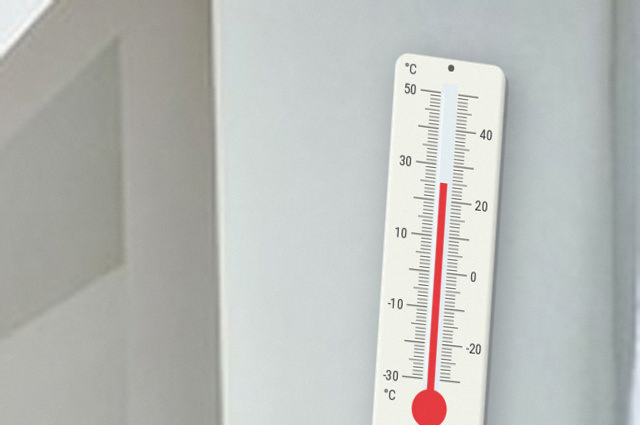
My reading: °C 25
